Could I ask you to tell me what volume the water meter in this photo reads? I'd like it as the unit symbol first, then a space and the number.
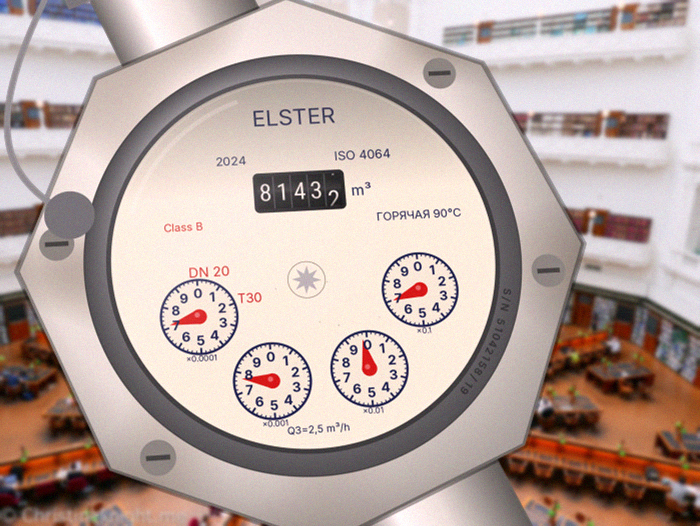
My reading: m³ 81431.6977
